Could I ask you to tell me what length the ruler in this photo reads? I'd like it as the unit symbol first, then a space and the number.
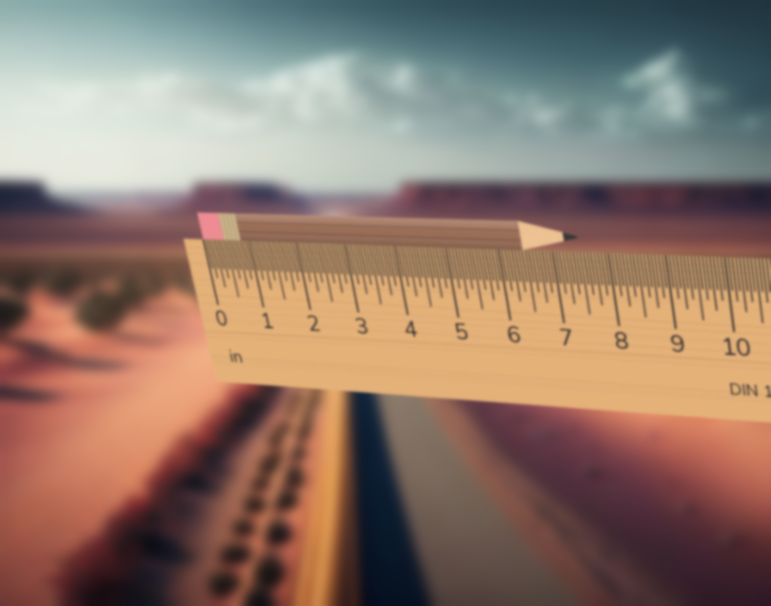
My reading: in 7.5
